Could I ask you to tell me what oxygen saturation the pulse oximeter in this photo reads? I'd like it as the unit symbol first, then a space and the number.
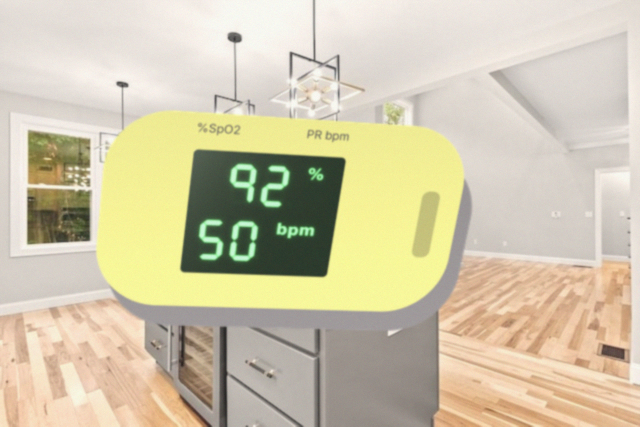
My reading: % 92
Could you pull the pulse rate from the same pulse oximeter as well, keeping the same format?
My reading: bpm 50
